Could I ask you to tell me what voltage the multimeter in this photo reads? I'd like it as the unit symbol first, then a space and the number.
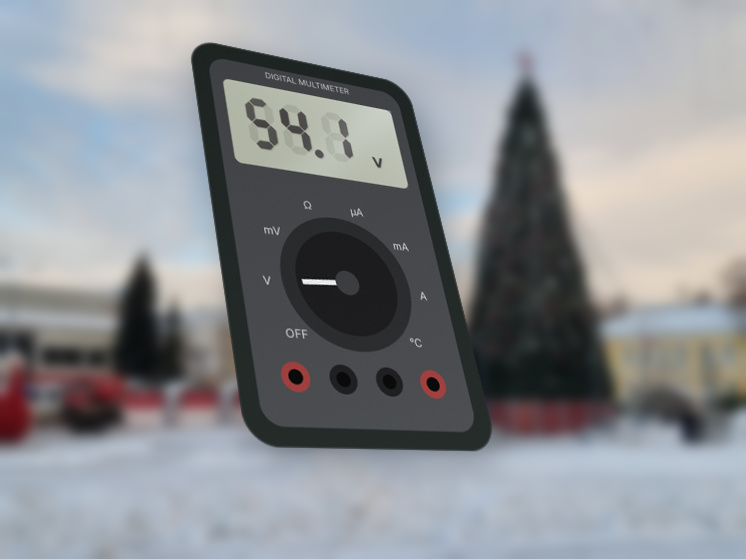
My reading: V 54.1
